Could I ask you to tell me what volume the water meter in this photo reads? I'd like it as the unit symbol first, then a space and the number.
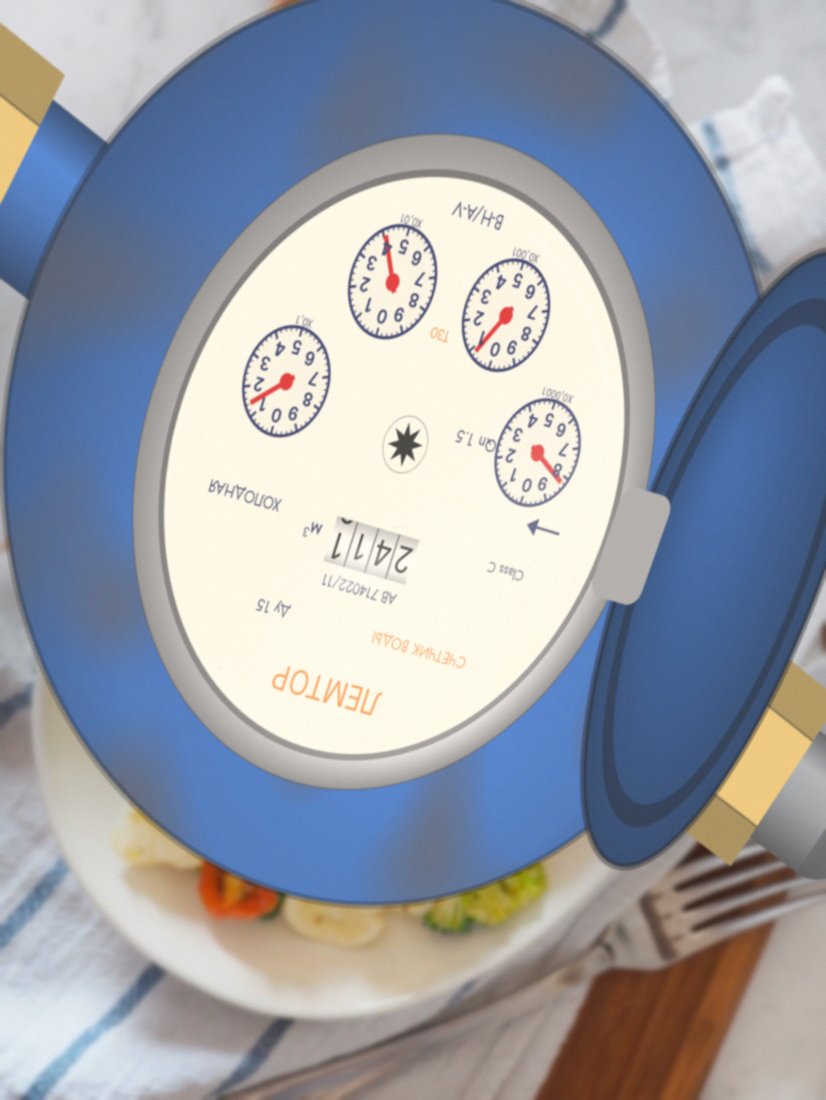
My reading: m³ 2411.1408
